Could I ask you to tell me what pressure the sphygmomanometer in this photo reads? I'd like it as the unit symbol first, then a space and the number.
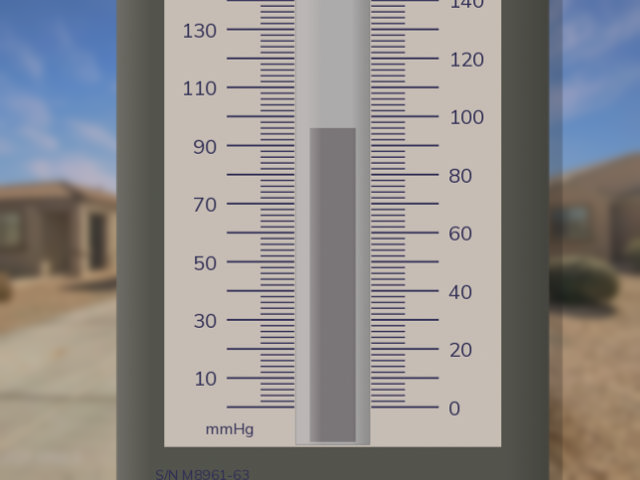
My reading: mmHg 96
